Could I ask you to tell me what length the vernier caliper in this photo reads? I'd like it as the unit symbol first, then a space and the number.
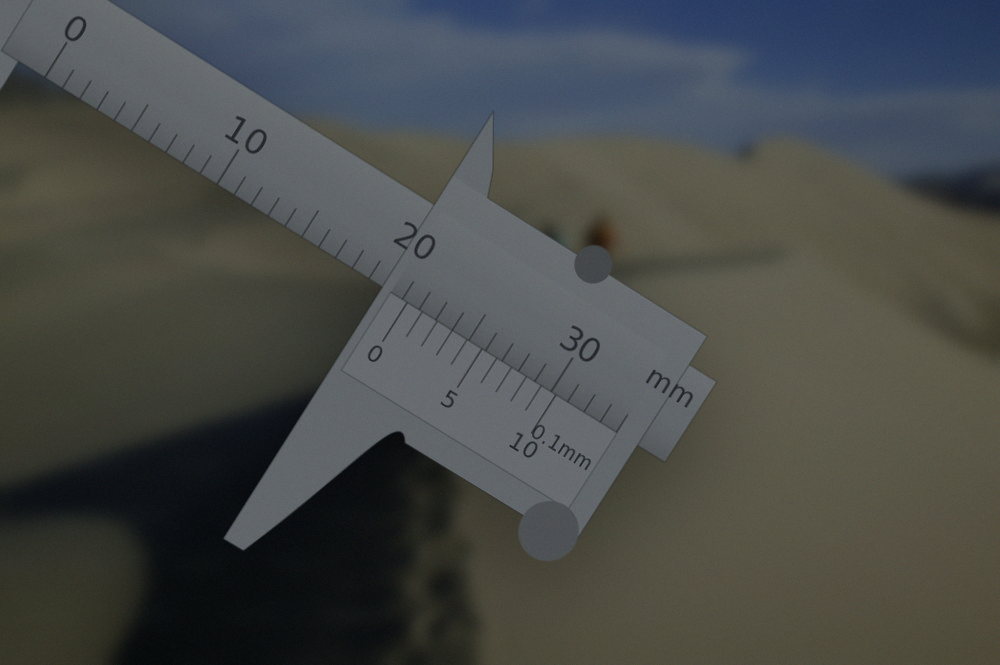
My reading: mm 21.3
